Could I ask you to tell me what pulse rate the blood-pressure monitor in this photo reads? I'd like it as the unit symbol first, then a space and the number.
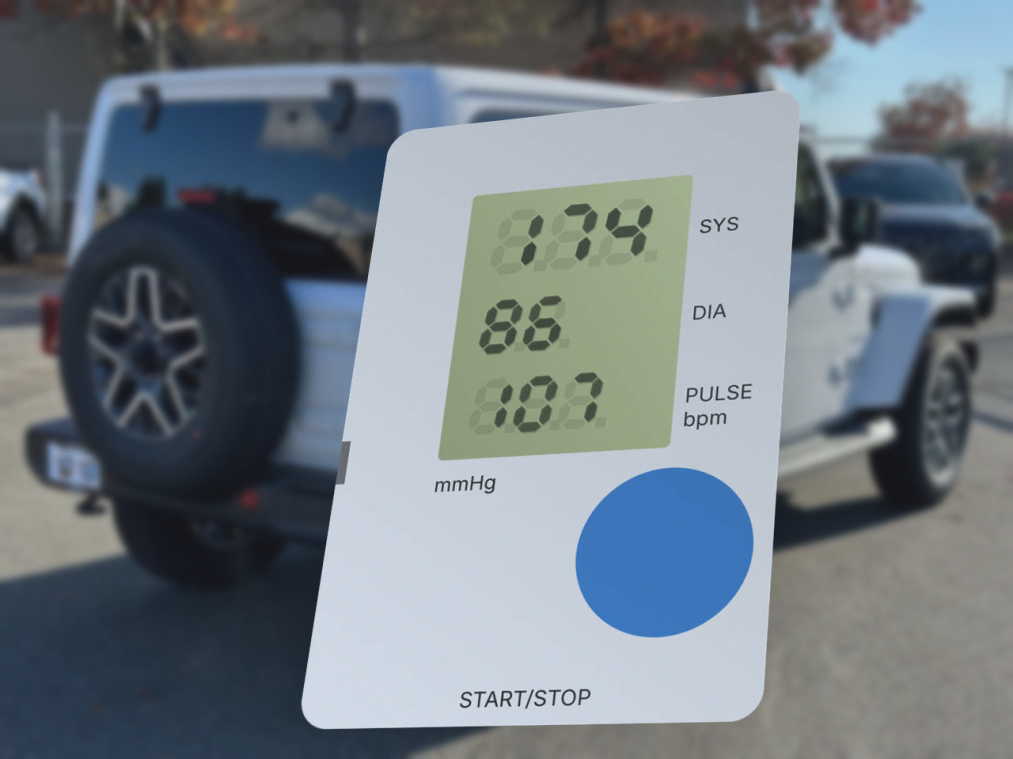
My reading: bpm 107
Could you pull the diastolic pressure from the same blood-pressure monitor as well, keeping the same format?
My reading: mmHg 86
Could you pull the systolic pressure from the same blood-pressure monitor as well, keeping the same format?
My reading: mmHg 174
